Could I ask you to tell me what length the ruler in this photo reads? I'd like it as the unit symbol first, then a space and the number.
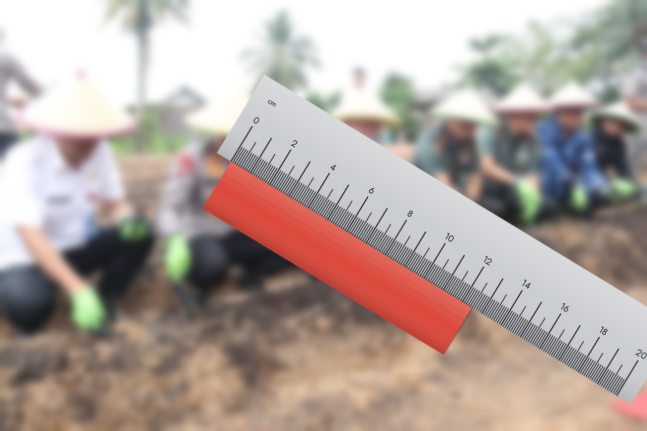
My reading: cm 12.5
